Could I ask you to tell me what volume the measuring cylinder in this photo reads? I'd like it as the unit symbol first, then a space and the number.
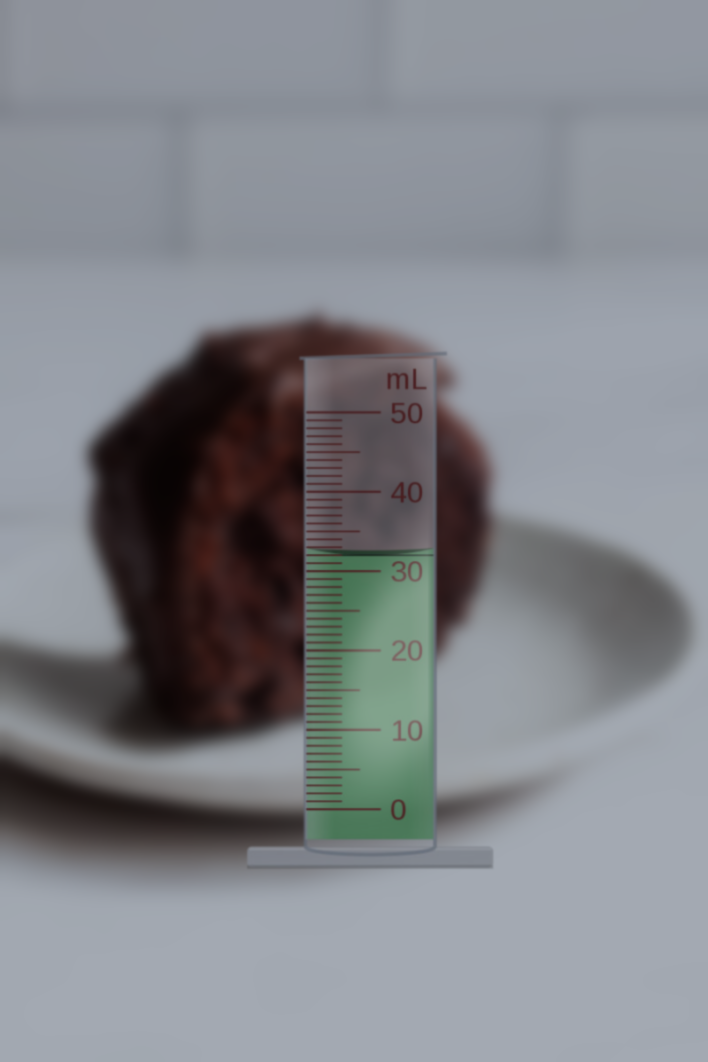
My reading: mL 32
